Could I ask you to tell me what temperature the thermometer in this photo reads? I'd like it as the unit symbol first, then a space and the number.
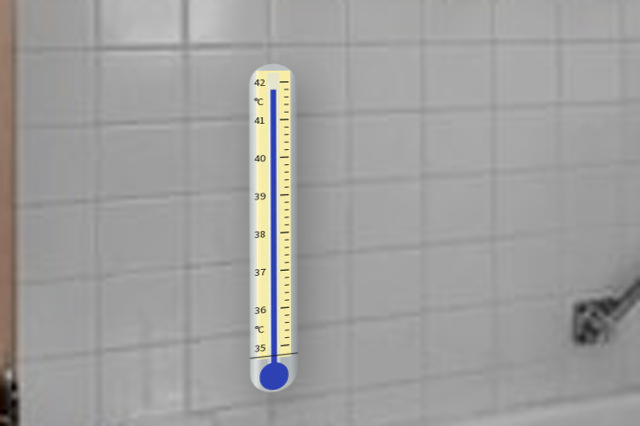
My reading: °C 41.8
